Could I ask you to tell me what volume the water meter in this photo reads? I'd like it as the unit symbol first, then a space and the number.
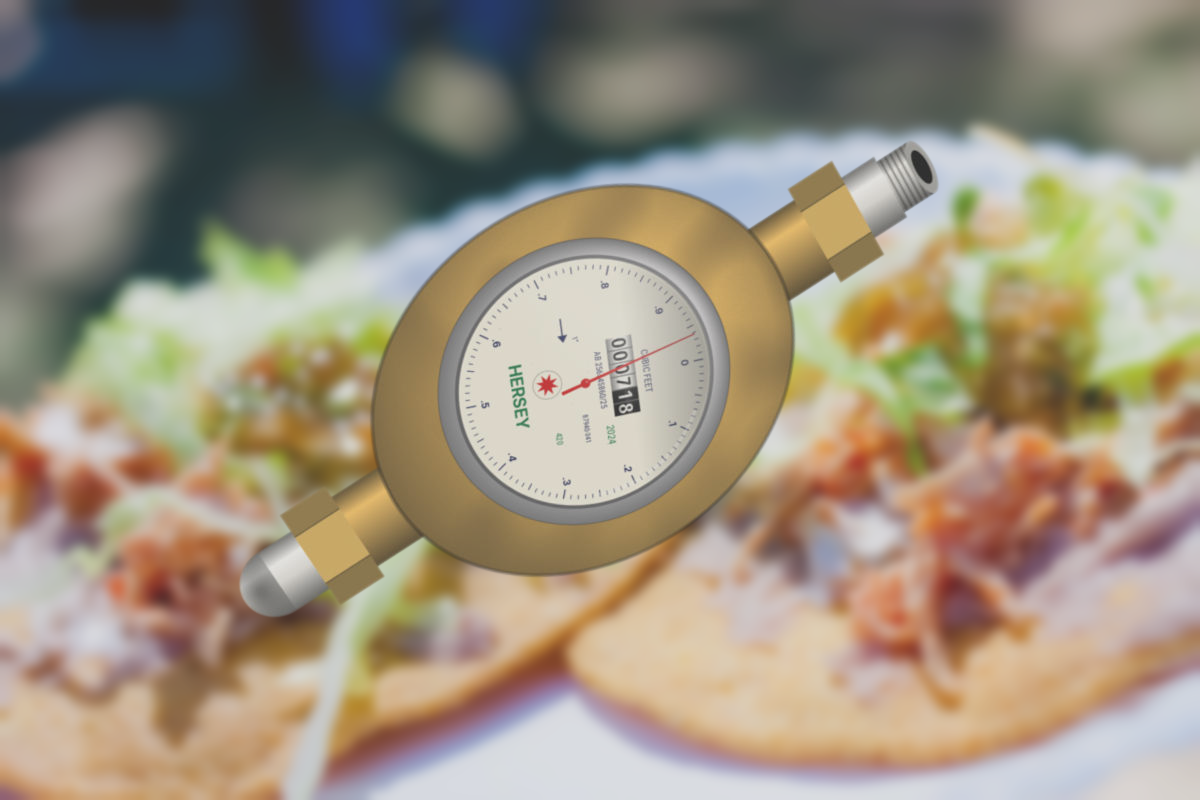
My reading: ft³ 717.96
